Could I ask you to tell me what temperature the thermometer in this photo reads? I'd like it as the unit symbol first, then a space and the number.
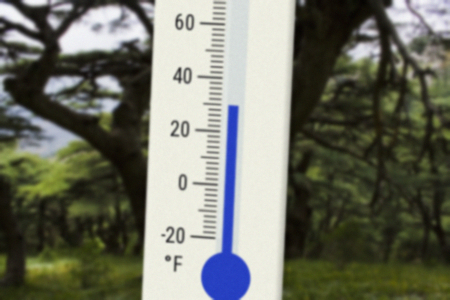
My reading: °F 30
